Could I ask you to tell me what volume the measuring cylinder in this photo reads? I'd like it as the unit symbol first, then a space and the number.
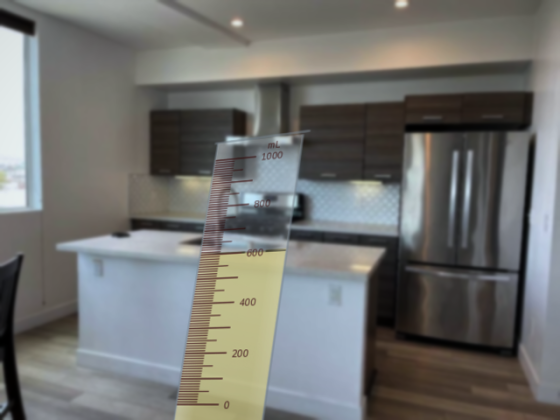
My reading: mL 600
